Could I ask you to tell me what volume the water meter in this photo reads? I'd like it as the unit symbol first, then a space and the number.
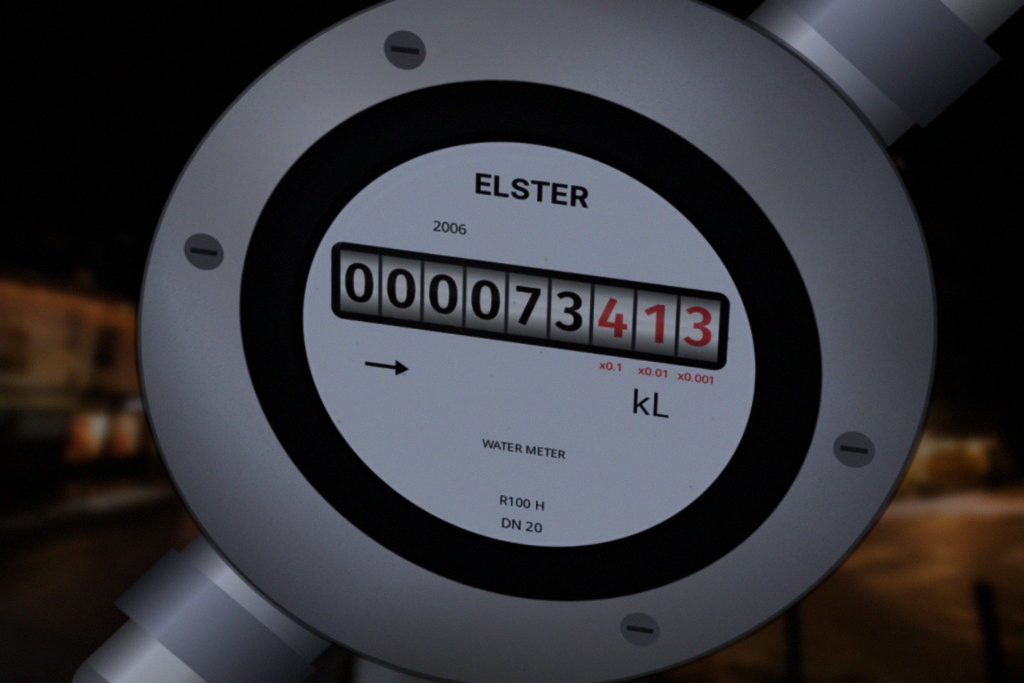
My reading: kL 73.413
